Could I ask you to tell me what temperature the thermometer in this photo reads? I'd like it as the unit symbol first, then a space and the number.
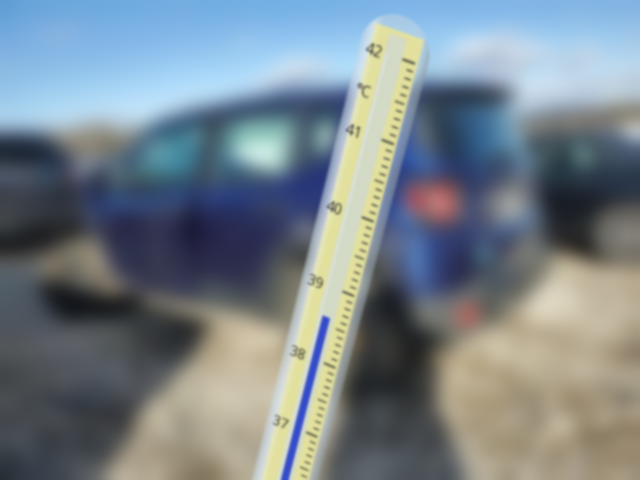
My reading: °C 38.6
